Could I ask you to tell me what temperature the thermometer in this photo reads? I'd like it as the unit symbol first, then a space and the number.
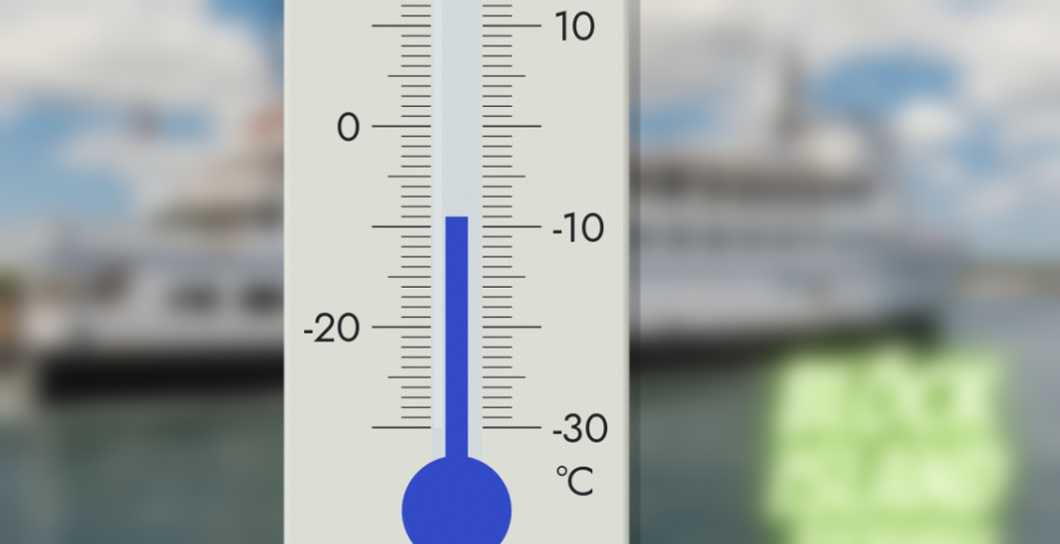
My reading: °C -9
